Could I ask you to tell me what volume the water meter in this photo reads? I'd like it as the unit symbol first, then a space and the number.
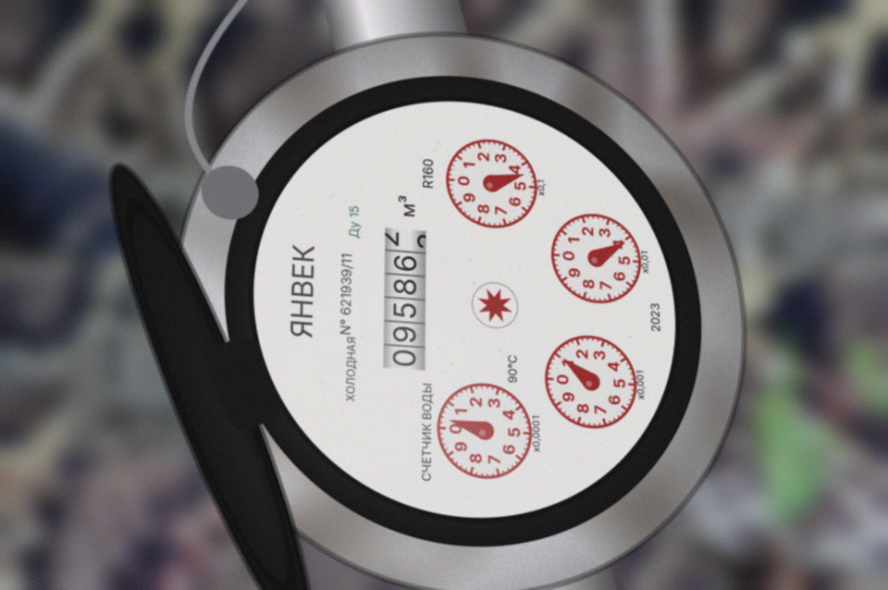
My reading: m³ 95862.4410
